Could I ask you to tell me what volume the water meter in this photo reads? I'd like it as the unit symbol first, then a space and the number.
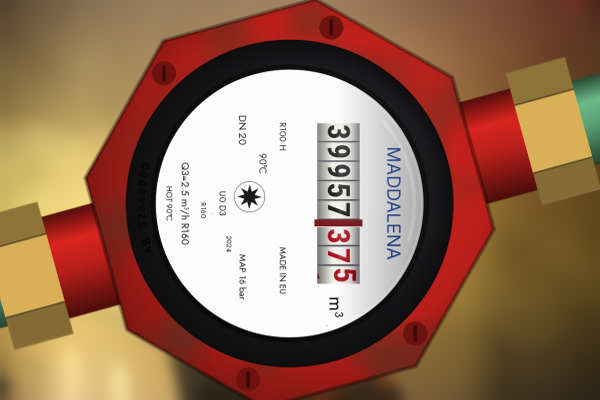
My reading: m³ 39957.375
